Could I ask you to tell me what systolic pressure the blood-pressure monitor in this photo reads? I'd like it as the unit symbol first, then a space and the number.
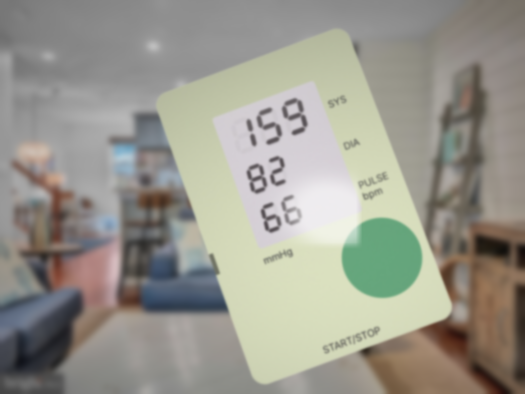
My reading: mmHg 159
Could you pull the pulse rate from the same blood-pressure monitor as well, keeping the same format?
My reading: bpm 66
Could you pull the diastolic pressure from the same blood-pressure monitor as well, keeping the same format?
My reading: mmHg 82
